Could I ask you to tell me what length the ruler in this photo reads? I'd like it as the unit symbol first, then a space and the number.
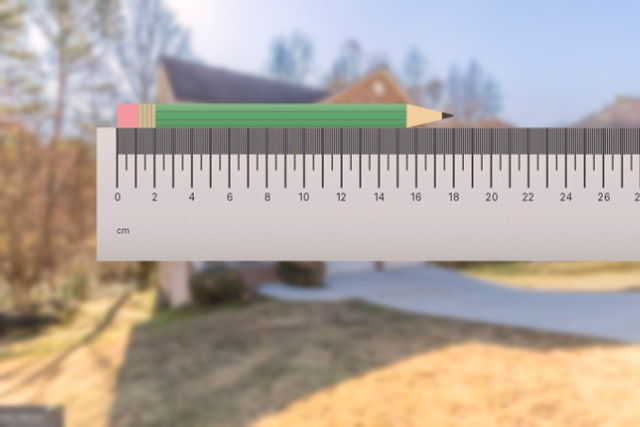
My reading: cm 18
